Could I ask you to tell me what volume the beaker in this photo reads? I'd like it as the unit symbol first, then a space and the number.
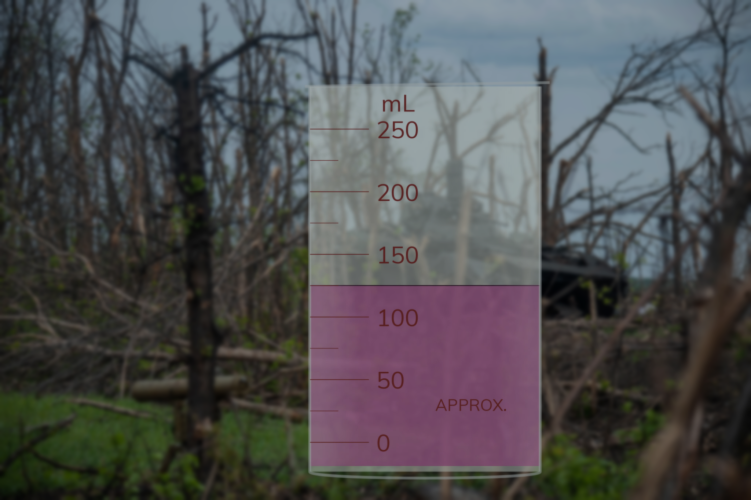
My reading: mL 125
